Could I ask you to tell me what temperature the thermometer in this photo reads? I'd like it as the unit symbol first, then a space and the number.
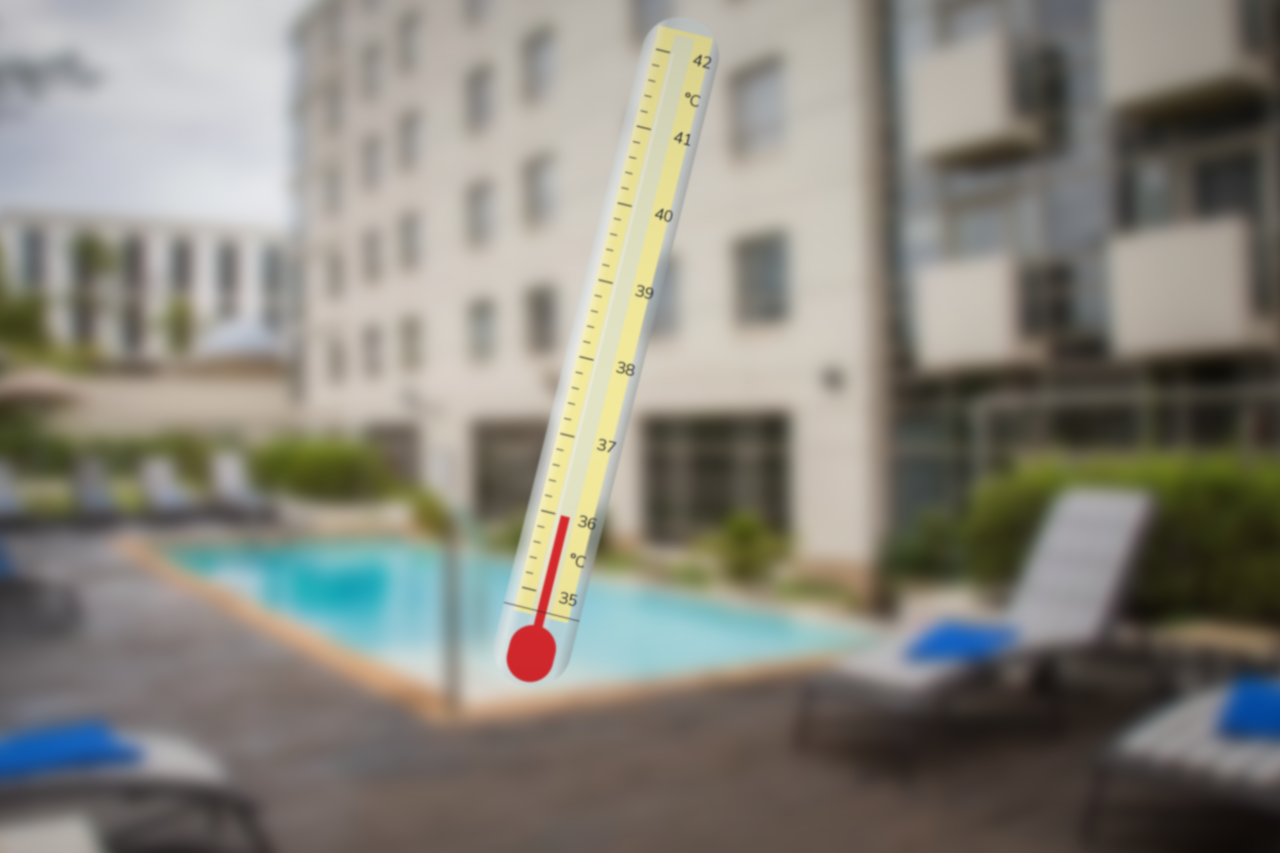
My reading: °C 36
